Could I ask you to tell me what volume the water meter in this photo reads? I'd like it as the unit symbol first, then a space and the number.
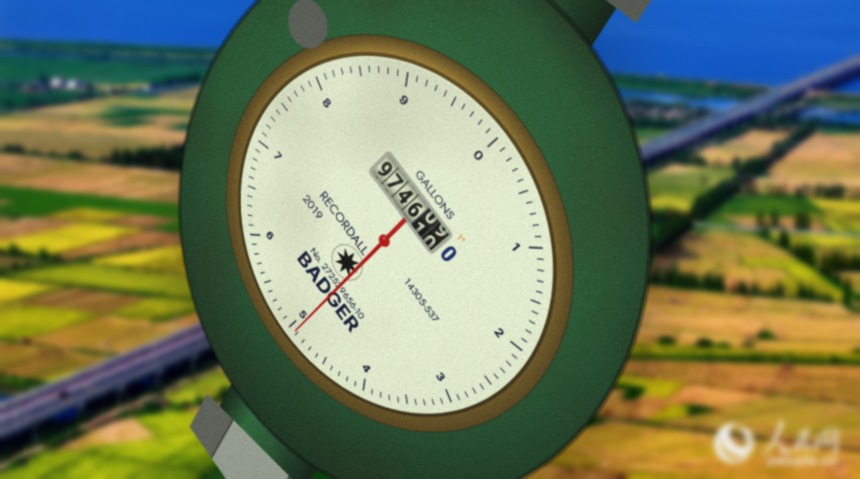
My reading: gal 9746094.9
